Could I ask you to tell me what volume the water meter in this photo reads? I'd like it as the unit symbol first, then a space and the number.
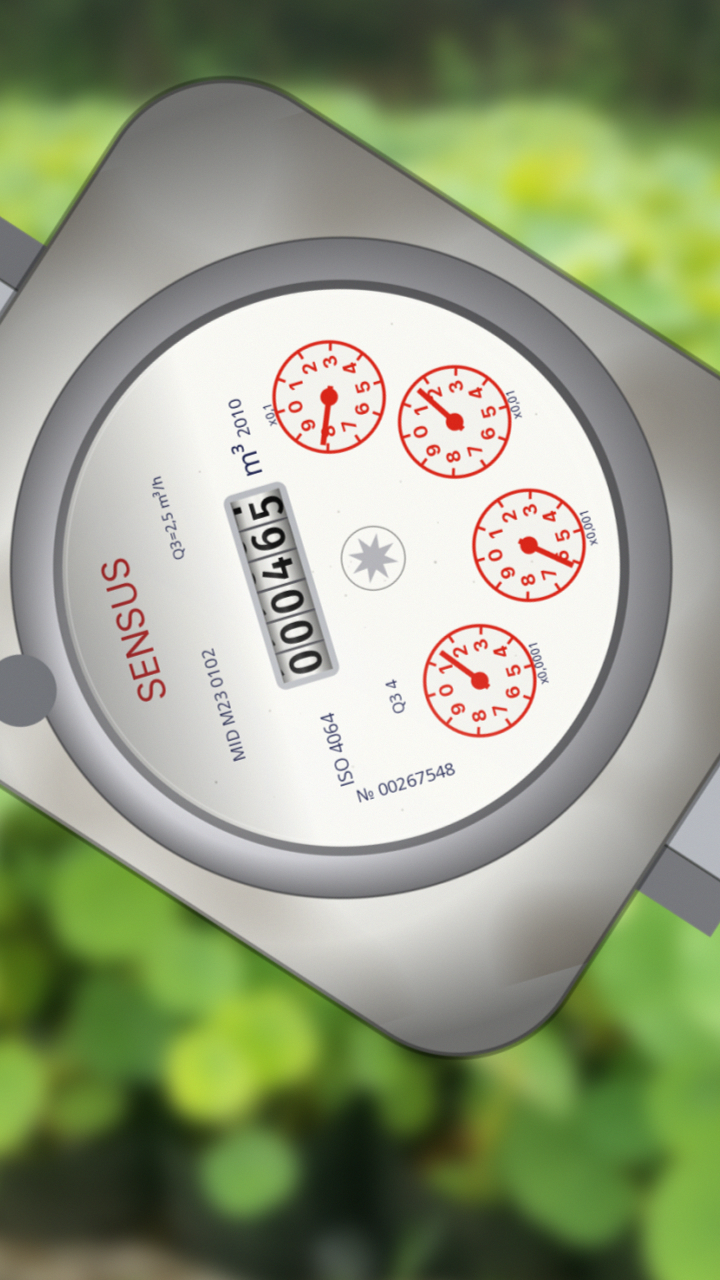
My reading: m³ 464.8161
